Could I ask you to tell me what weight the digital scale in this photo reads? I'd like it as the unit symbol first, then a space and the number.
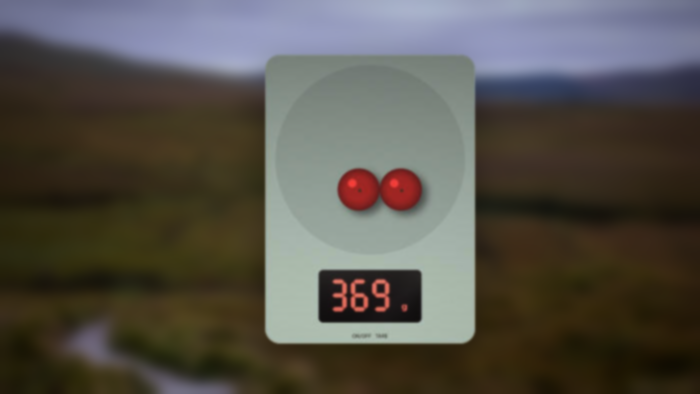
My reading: g 369
